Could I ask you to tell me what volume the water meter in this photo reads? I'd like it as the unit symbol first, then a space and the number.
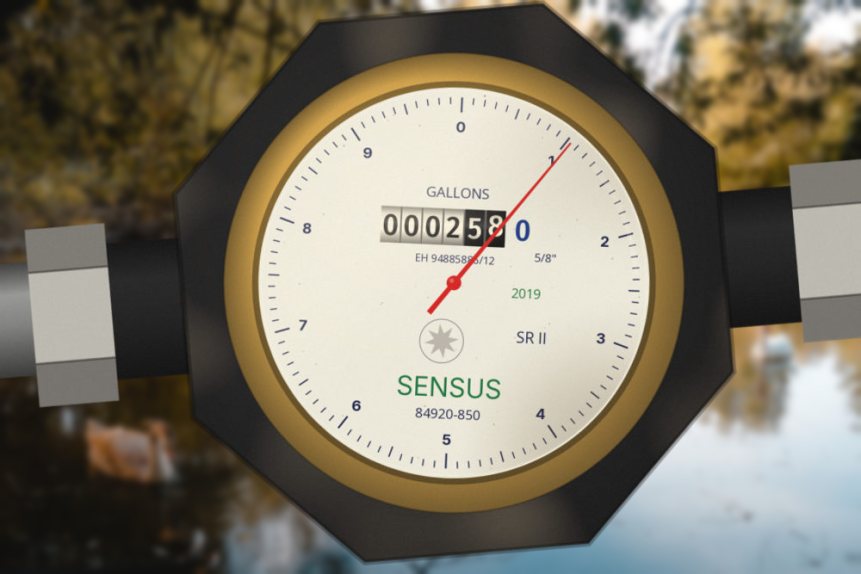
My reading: gal 2581.0
